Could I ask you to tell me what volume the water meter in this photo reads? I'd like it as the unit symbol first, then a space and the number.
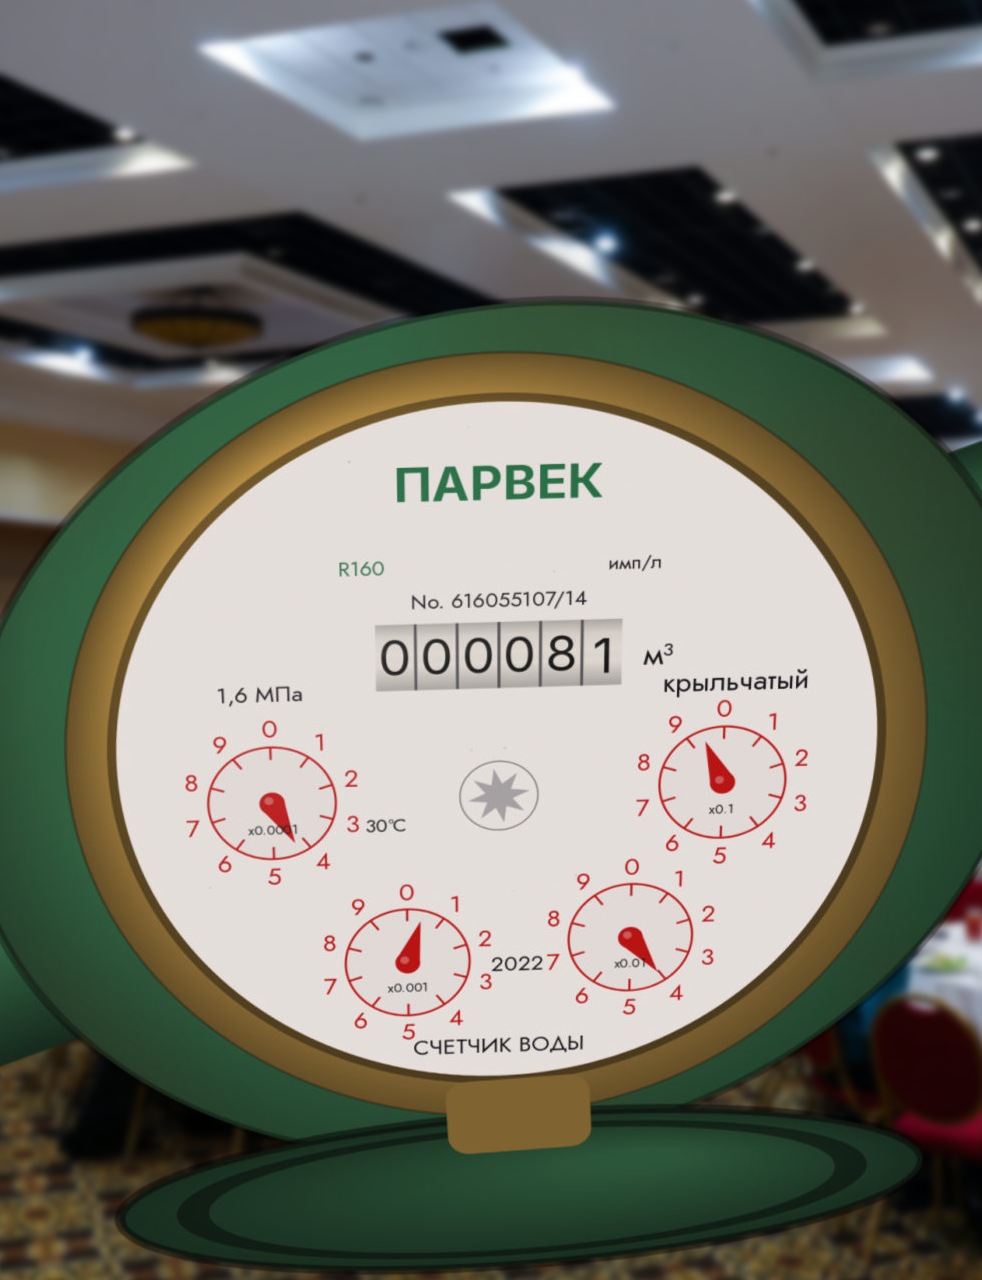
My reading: m³ 80.9404
